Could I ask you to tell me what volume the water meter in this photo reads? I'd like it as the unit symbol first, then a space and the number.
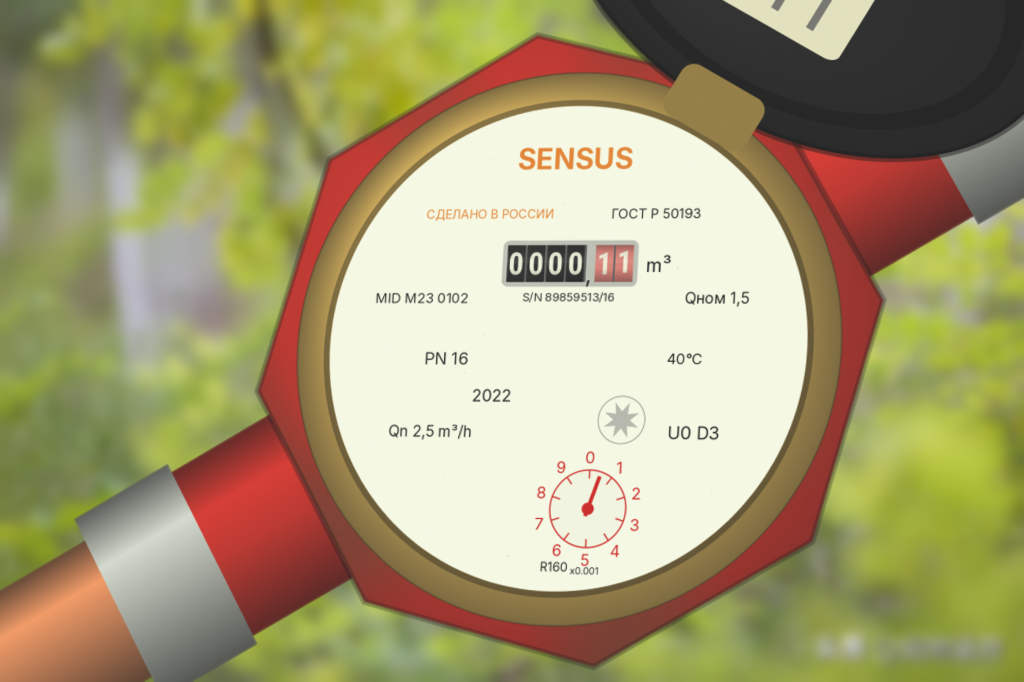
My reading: m³ 0.110
